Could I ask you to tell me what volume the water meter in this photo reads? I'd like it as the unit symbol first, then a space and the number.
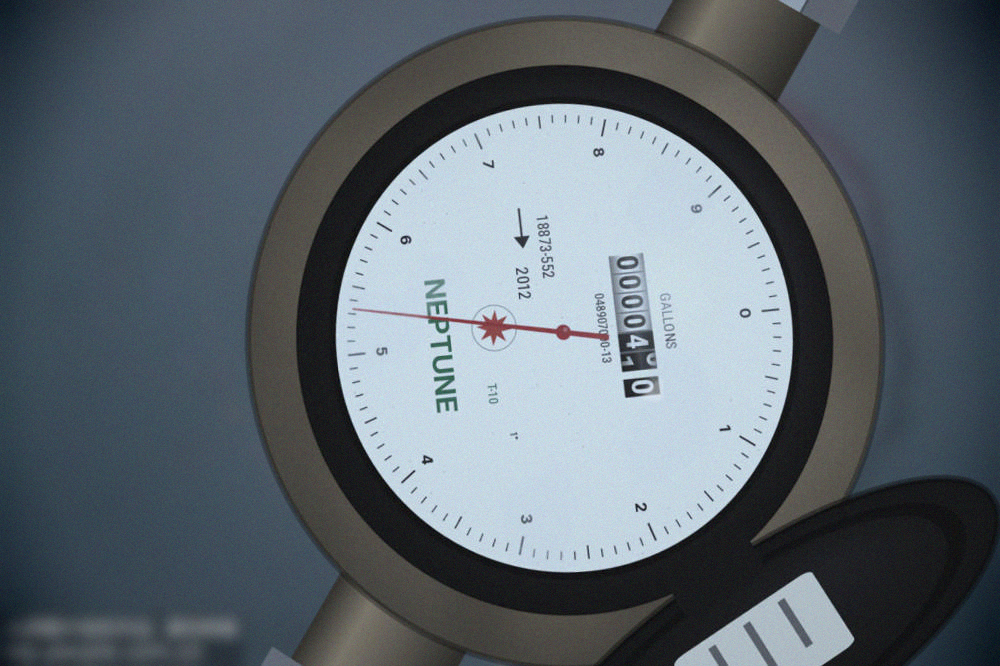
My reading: gal 405.3
